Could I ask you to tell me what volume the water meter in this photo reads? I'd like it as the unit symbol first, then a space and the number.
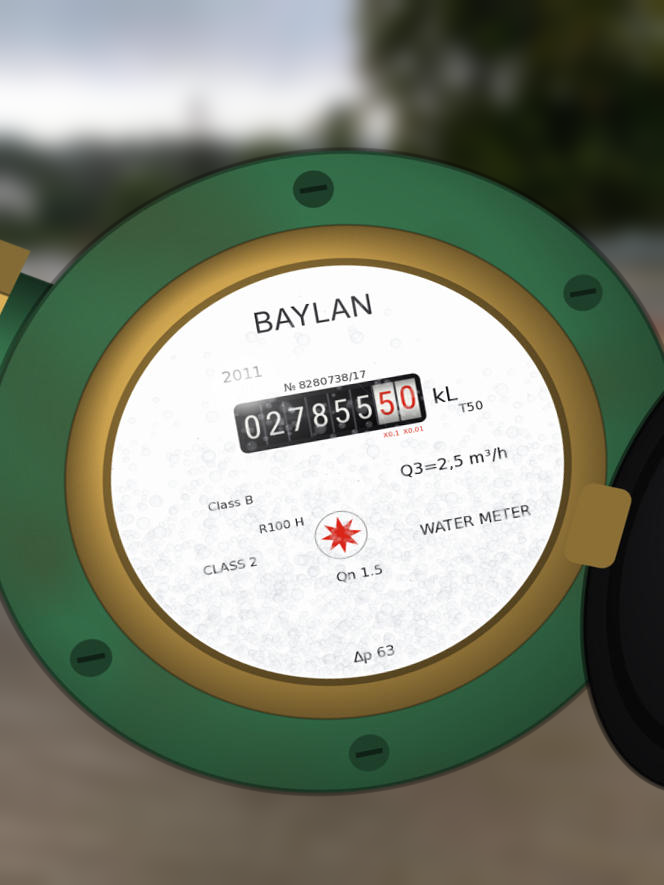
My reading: kL 27855.50
